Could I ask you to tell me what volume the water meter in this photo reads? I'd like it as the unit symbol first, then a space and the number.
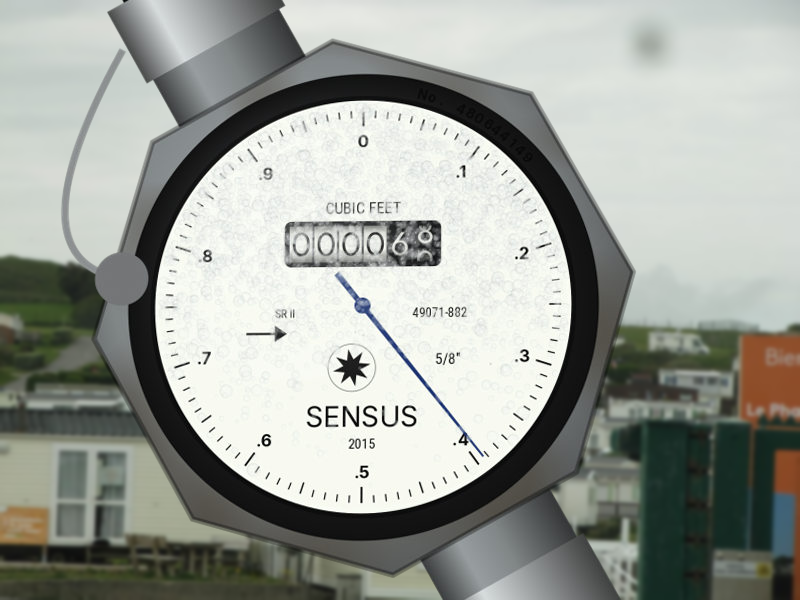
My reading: ft³ 68.39
